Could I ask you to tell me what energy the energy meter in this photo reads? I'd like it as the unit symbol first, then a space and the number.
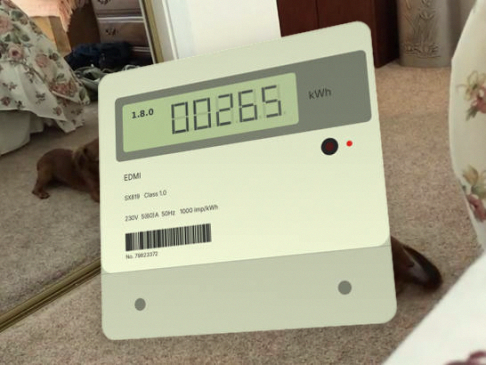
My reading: kWh 265
